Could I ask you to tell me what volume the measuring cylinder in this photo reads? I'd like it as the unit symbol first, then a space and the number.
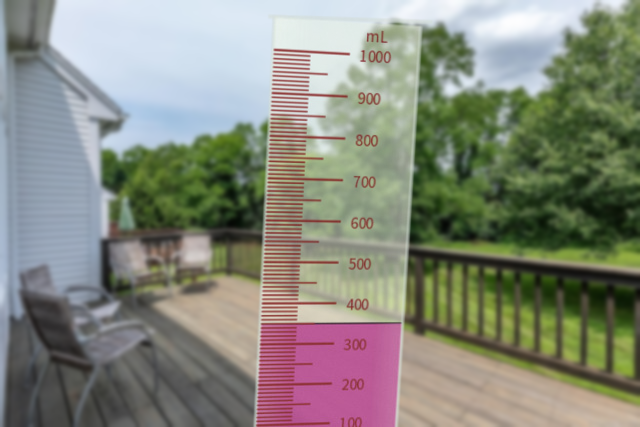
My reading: mL 350
